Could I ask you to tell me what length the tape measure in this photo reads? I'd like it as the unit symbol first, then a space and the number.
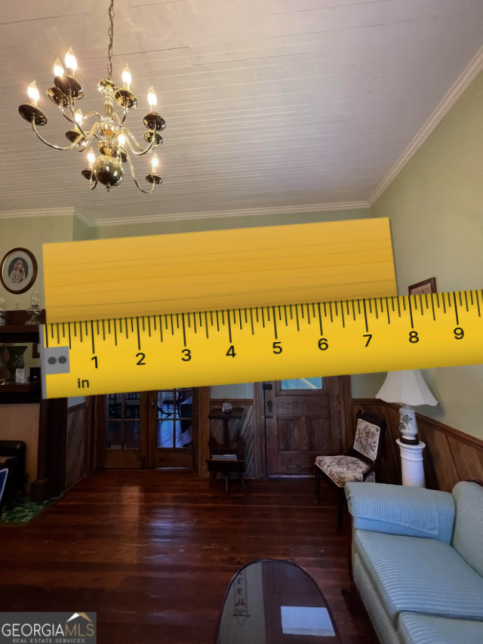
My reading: in 7.75
